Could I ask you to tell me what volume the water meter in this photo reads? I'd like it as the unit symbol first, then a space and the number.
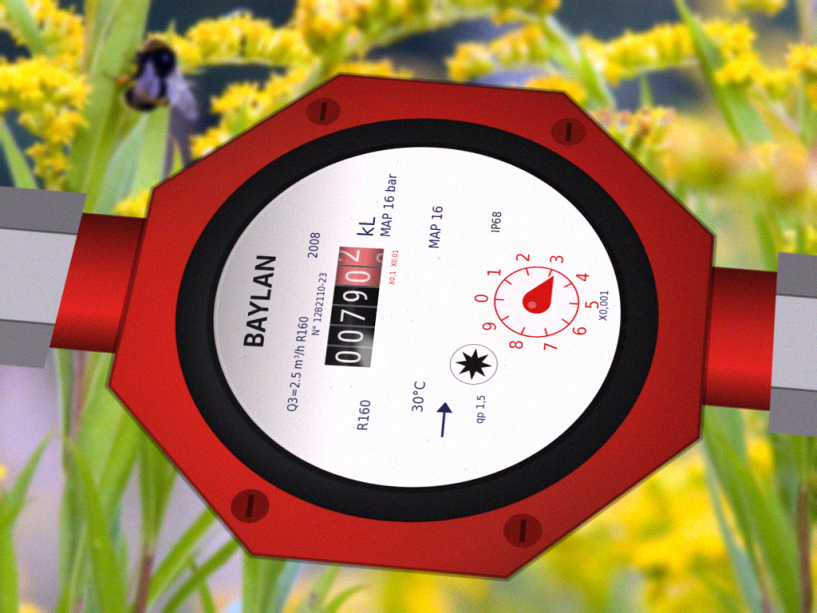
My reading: kL 79.023
